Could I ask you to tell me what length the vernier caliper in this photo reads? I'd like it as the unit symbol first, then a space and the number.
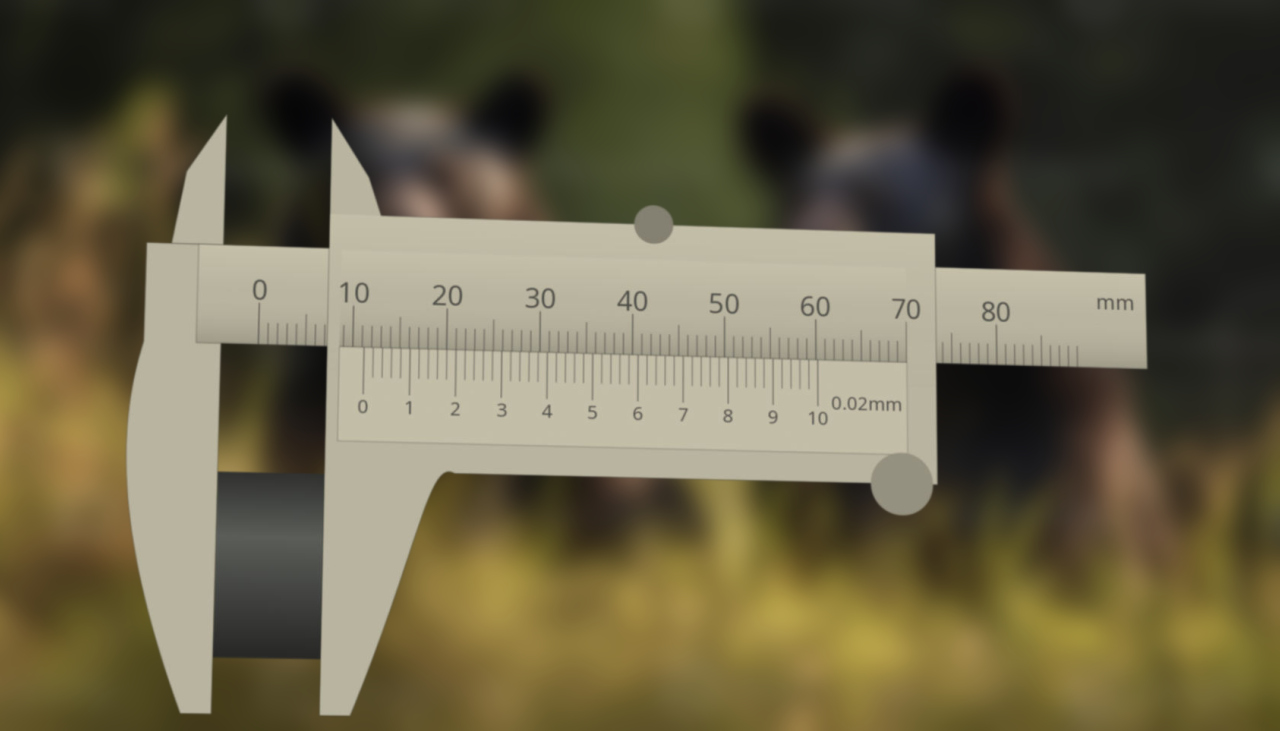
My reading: mm 11.2
